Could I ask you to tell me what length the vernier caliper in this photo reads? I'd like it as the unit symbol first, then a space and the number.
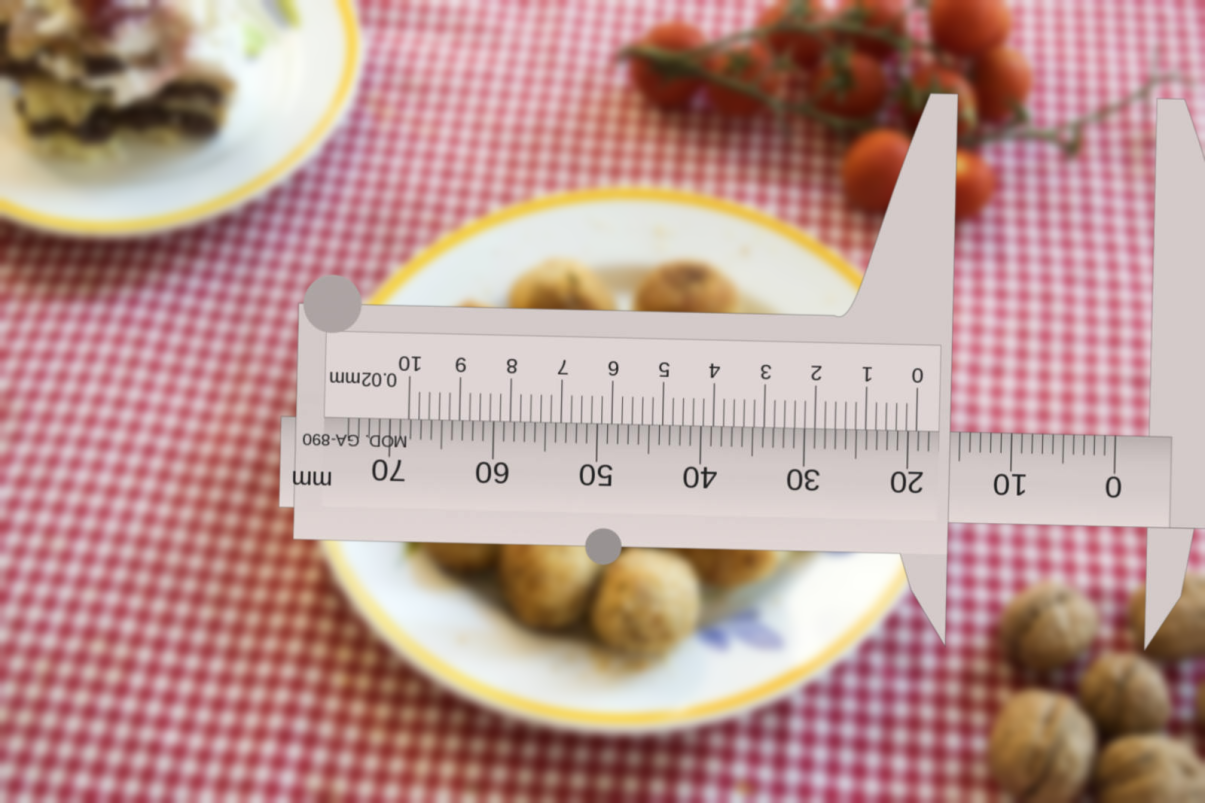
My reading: mm 19.2
